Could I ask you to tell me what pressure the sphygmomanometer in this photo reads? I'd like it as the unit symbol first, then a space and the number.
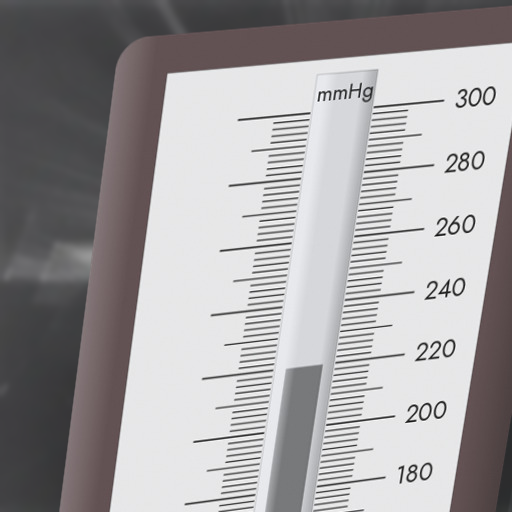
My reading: mmHg 220
